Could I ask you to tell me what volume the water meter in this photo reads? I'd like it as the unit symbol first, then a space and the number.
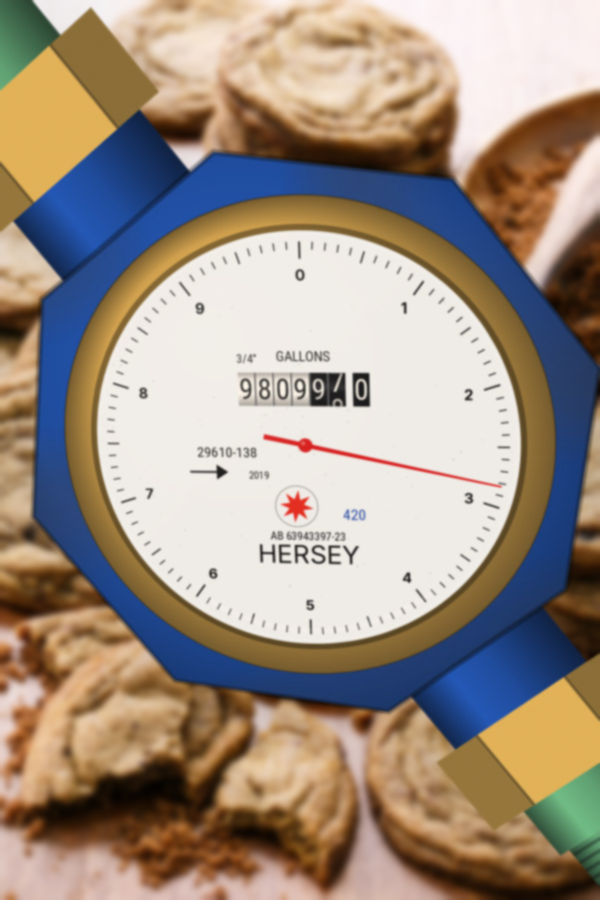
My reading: gal 9809972.8
